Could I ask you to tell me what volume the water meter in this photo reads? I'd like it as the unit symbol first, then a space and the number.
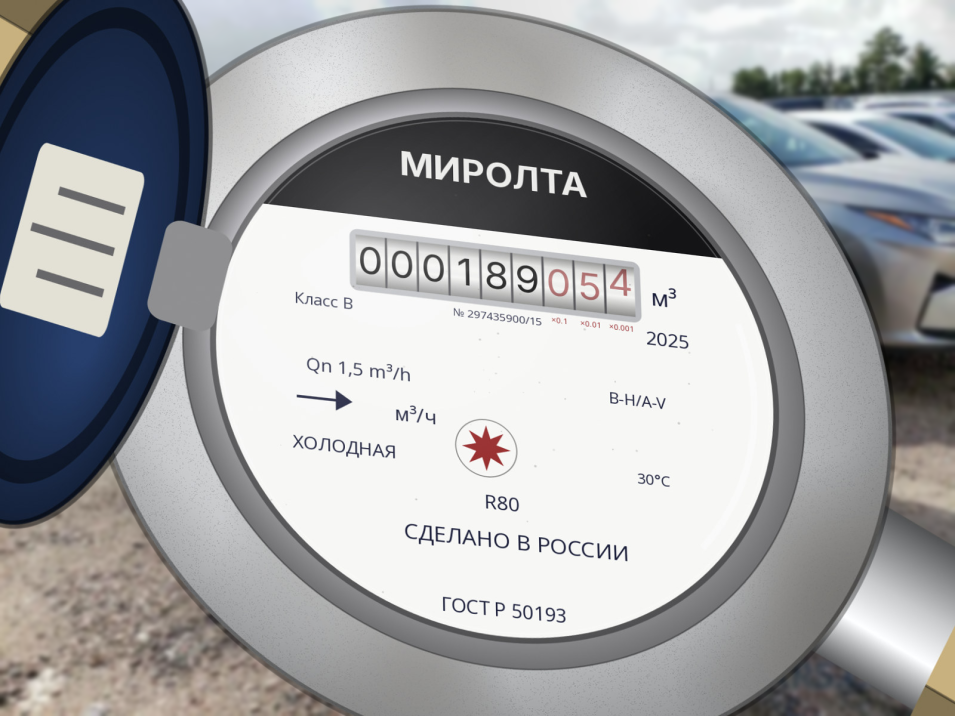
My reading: m³ 189.054
